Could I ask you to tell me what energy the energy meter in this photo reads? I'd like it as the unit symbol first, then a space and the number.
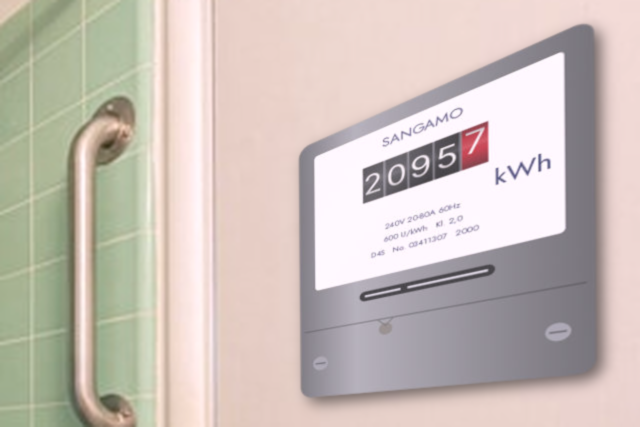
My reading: kWh 2095.7
